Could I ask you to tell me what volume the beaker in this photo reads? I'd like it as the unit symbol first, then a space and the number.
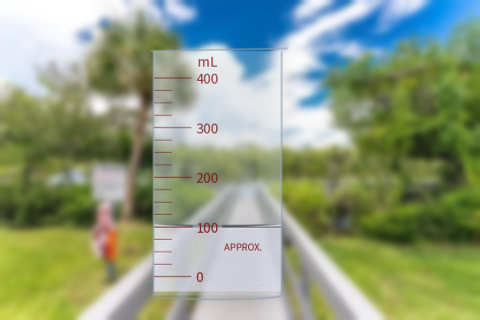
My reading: mL 100
